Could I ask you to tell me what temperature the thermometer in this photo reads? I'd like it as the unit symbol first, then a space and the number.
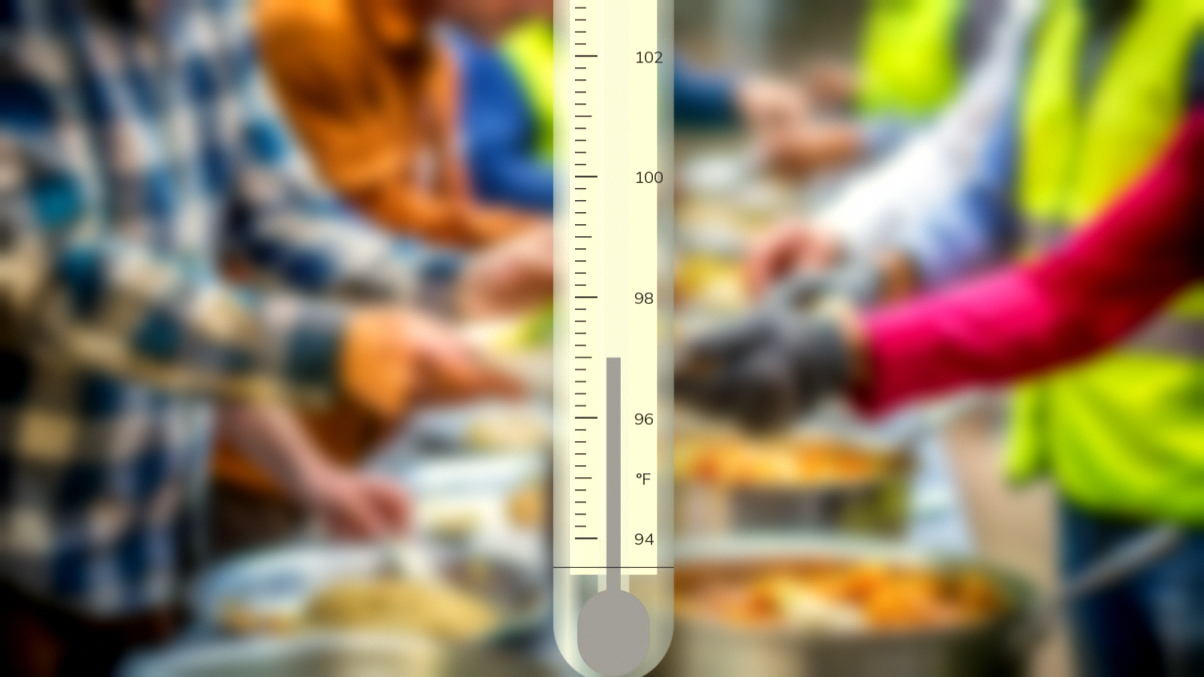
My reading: °F 97
